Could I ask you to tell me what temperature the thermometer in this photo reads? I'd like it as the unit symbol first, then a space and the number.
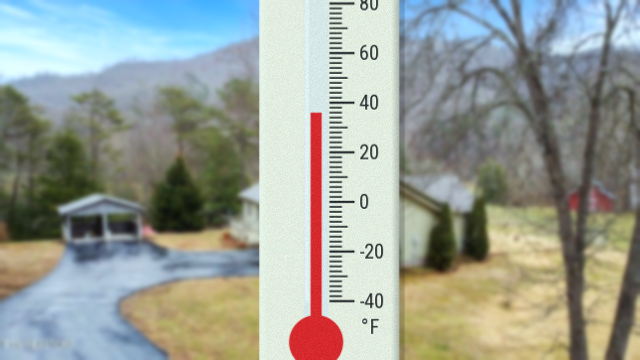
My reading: °F 36
